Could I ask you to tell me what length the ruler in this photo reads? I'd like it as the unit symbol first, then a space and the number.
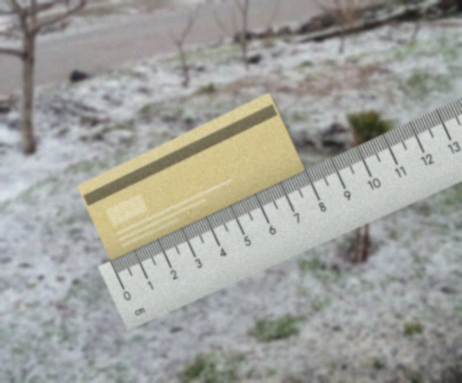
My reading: cm 8
